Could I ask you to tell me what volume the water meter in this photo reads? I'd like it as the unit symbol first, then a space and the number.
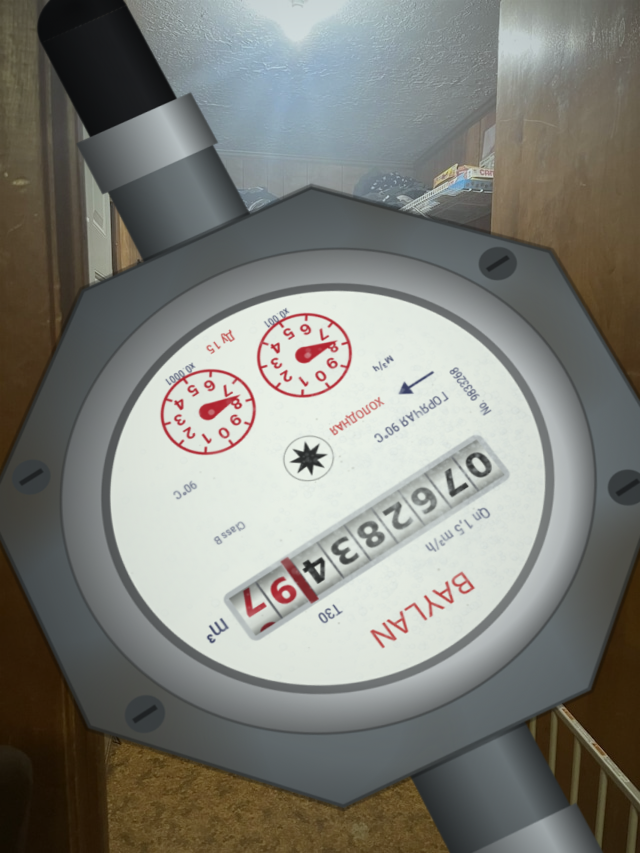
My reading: m³ 762834.9677
